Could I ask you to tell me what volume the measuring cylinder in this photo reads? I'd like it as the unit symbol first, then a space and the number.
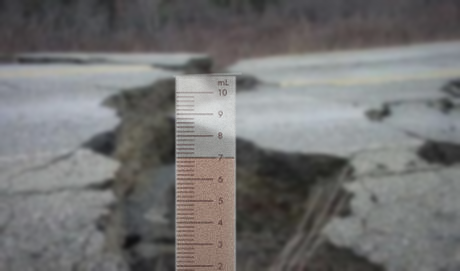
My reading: mL 7
